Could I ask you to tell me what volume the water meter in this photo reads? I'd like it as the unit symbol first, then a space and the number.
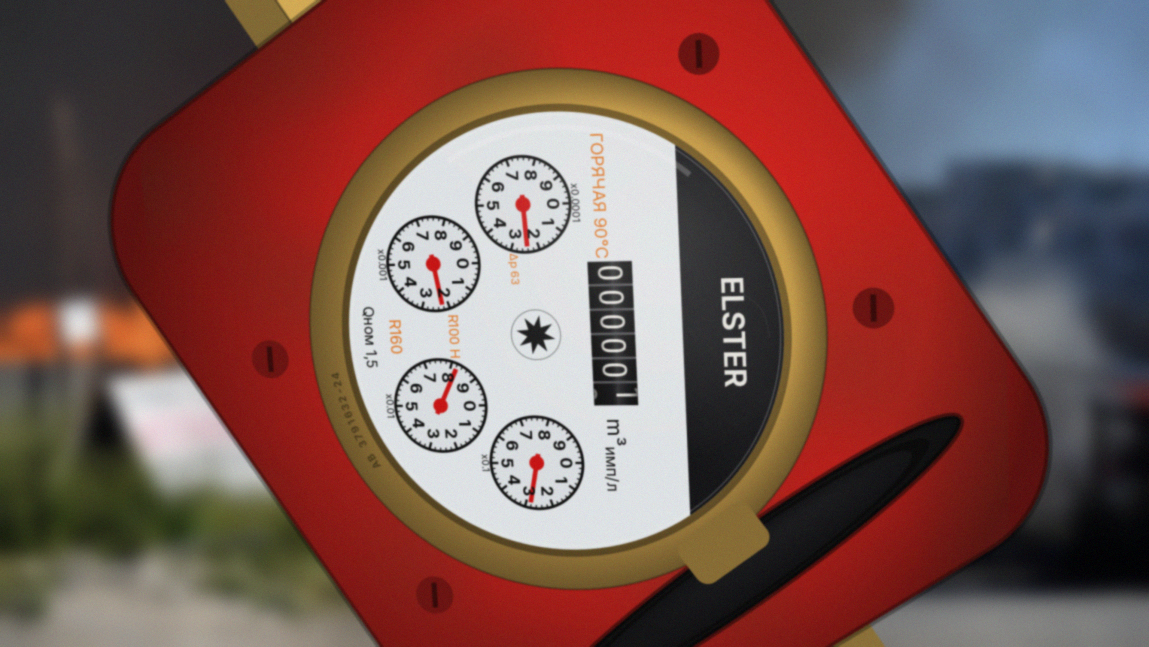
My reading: m³ 1.2822
